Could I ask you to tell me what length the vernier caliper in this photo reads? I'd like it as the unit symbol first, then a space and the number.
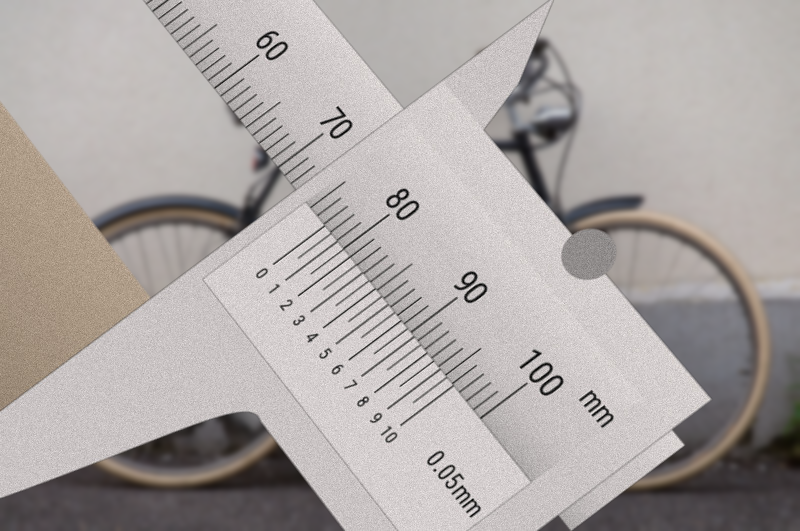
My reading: mm 77.2
